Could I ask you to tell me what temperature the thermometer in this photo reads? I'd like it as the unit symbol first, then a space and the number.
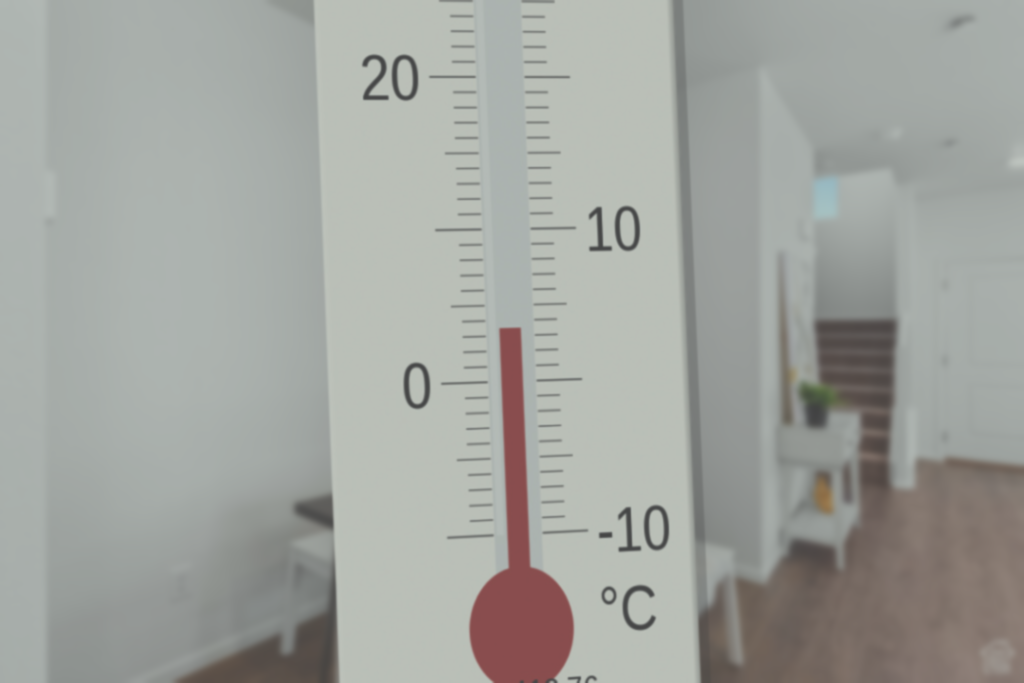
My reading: °C 3.5
